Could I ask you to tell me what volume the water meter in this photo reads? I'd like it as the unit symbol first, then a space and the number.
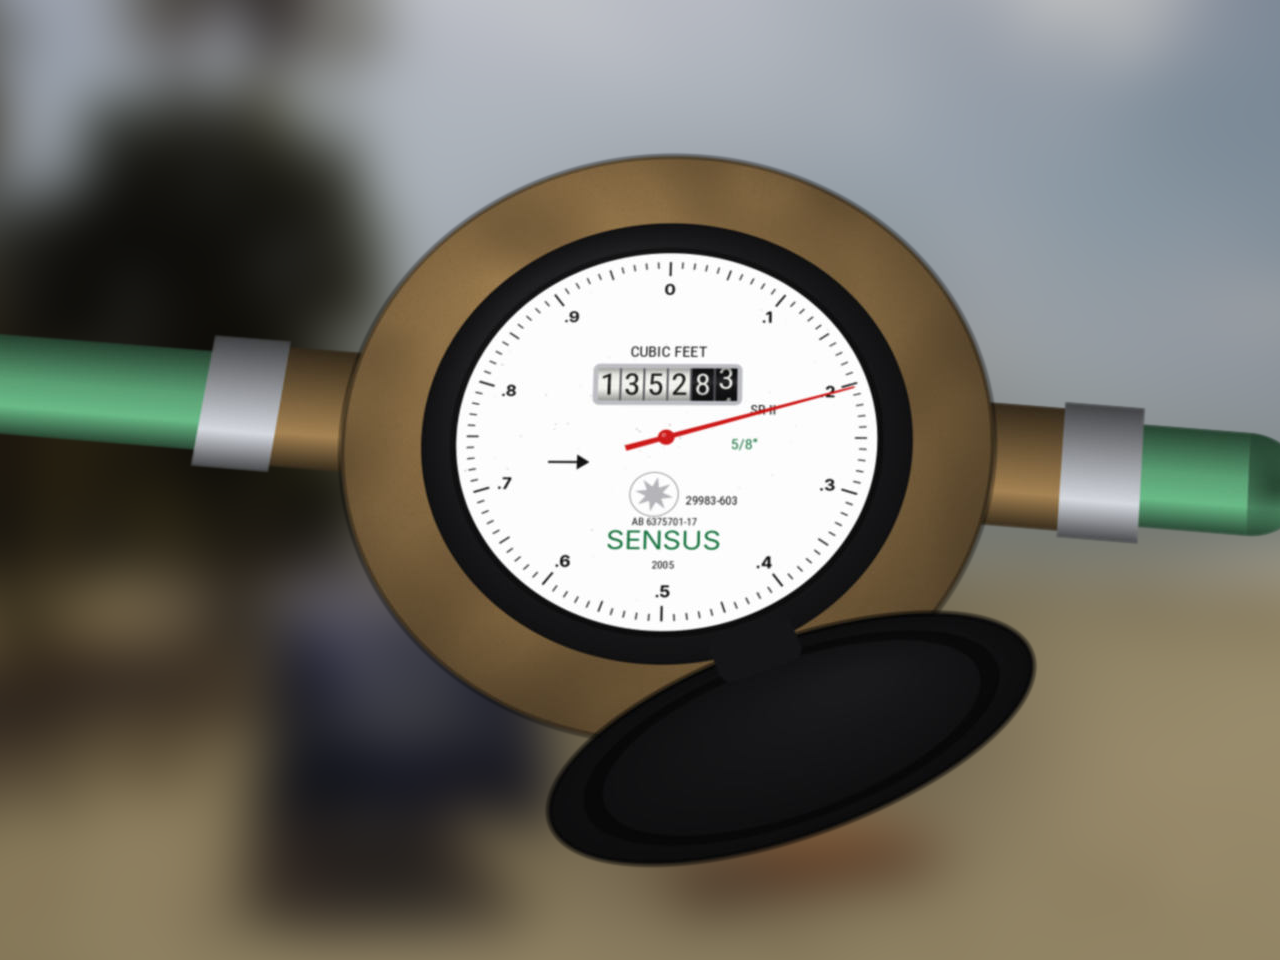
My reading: ft³ 135283.20
